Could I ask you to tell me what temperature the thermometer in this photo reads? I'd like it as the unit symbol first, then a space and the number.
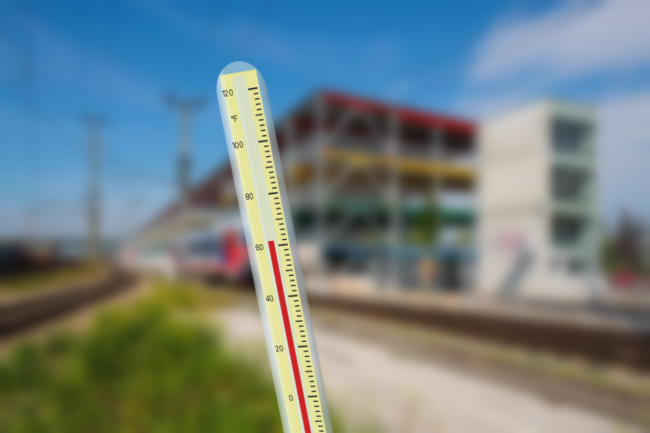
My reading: °F 62
